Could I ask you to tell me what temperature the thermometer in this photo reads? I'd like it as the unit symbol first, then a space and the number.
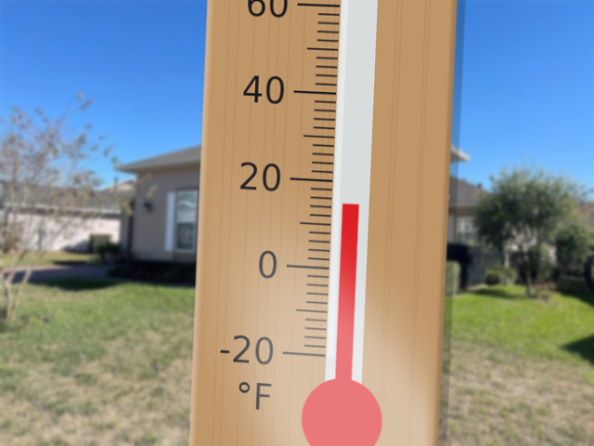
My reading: °F 15
